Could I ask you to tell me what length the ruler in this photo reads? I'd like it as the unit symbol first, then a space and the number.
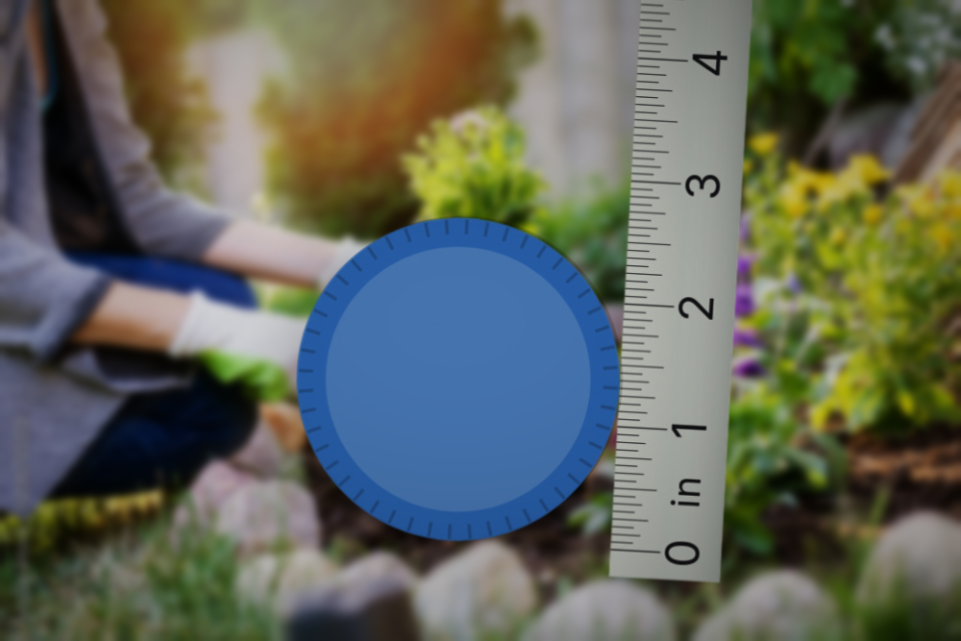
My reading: in 2.625
